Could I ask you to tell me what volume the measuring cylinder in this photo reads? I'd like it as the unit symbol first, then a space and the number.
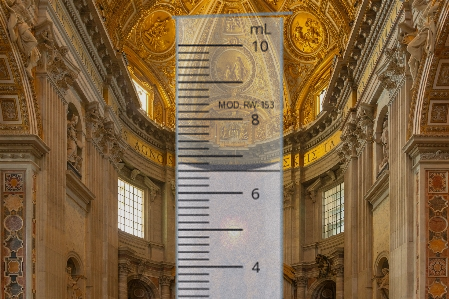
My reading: mL 6.6
